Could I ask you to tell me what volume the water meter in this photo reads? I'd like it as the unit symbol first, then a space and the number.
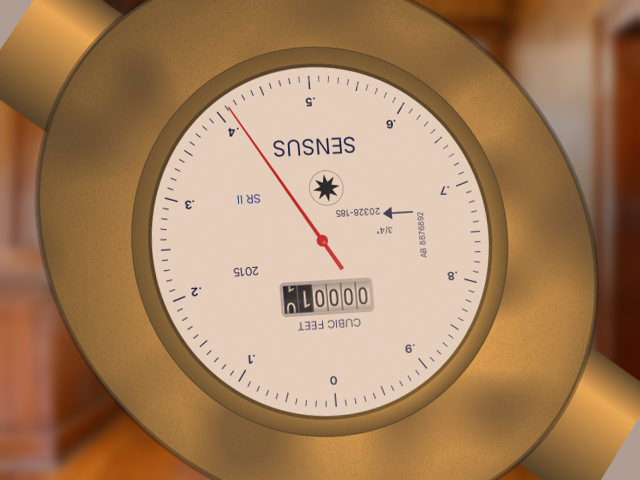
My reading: ft³ 10.41
